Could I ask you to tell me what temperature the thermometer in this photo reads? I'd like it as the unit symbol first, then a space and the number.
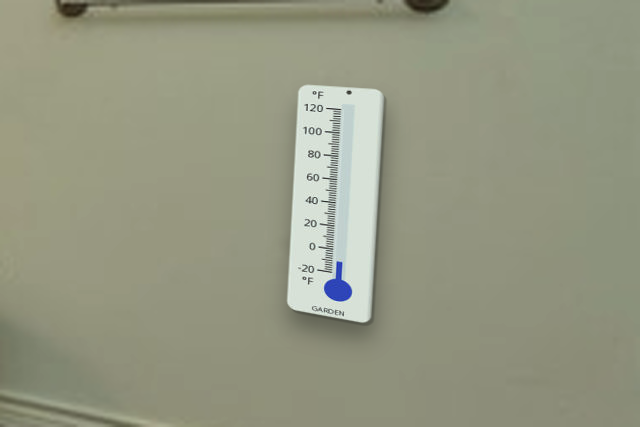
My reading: °F -10
